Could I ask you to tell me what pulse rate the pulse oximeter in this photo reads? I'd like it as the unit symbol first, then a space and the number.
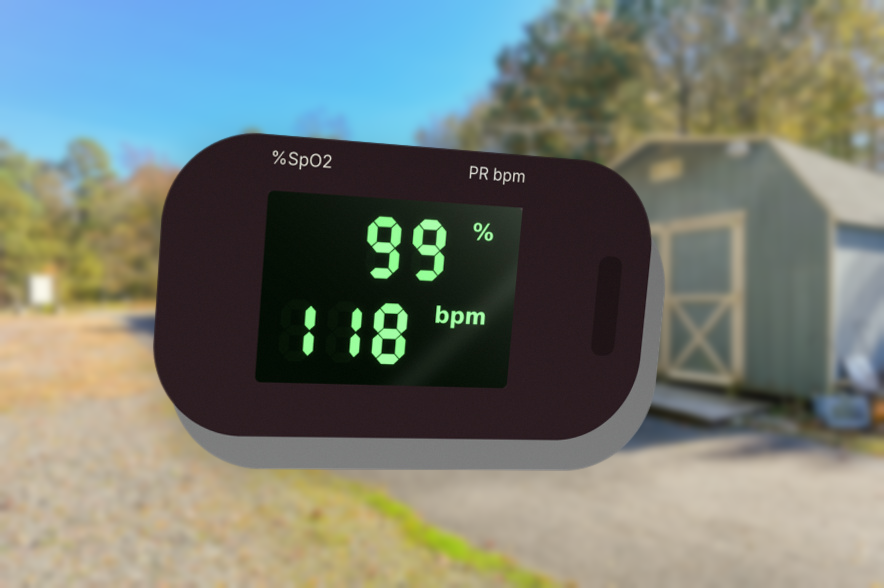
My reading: bpm 118
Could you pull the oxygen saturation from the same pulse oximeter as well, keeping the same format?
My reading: % 99
